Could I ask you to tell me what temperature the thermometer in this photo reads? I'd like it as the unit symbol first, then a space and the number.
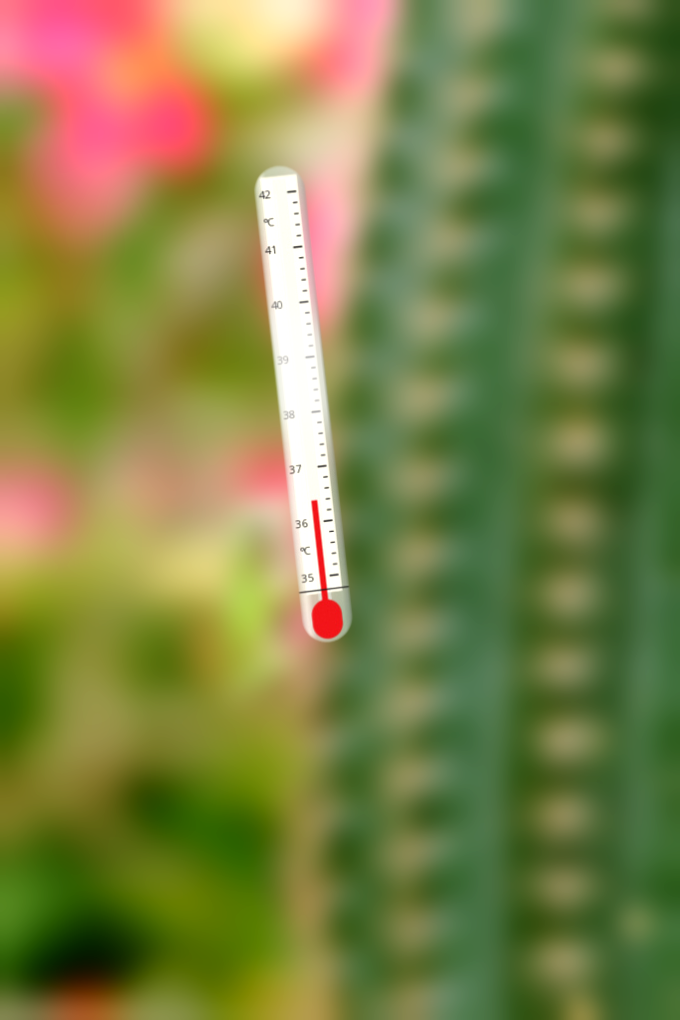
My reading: °C 36.4
